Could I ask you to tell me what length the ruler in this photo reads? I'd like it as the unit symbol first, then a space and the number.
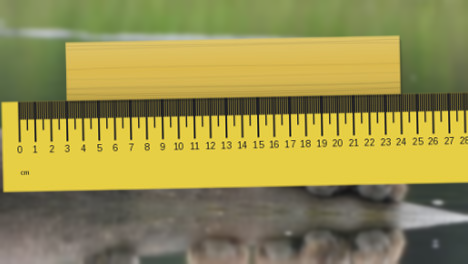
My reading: cm 21
